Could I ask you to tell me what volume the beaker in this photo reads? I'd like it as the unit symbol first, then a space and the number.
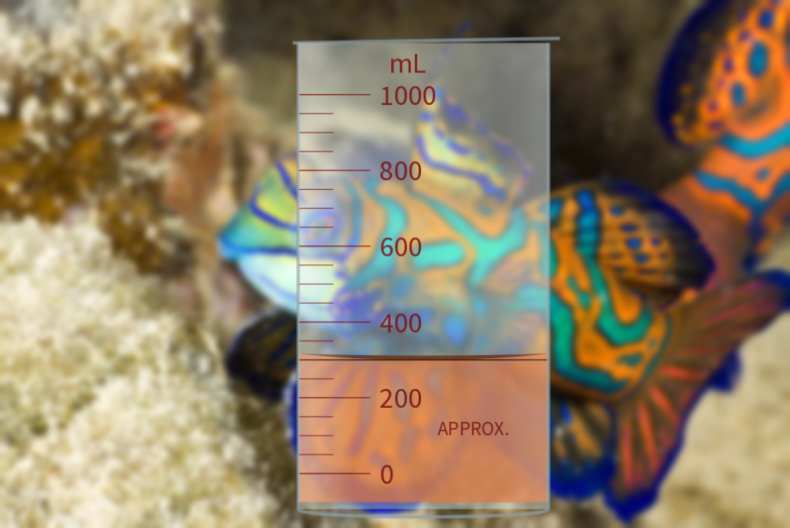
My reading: mL 300
